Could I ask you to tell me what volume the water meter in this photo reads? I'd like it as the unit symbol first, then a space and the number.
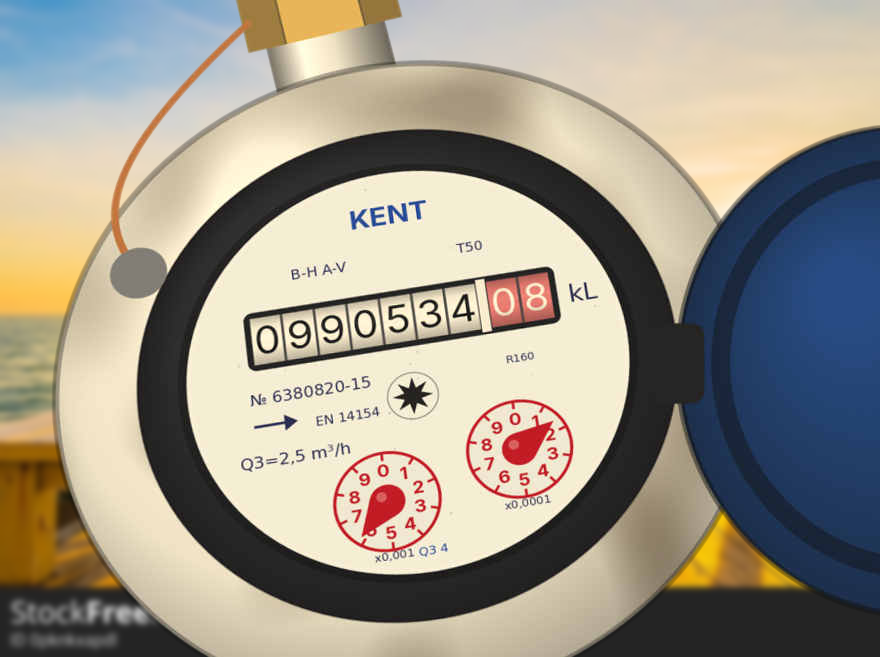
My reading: kL 990534.0861
